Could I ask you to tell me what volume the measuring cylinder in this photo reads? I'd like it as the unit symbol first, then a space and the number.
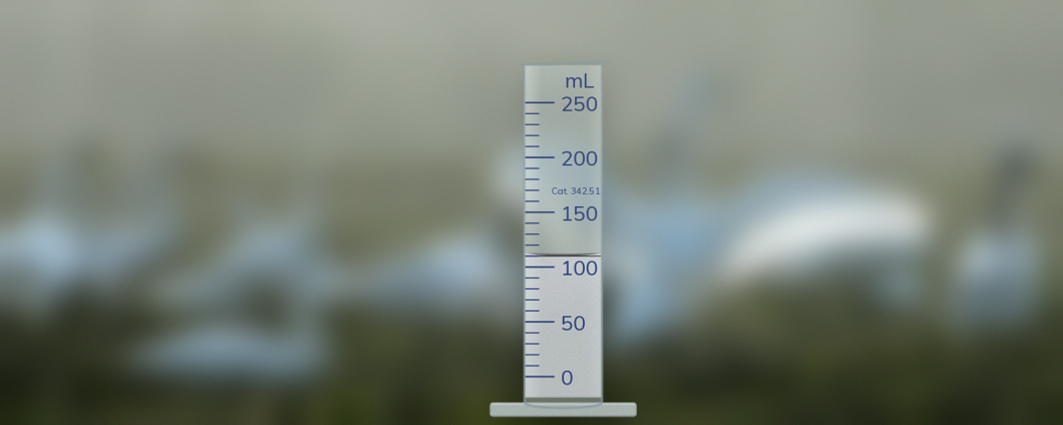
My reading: mL 110
